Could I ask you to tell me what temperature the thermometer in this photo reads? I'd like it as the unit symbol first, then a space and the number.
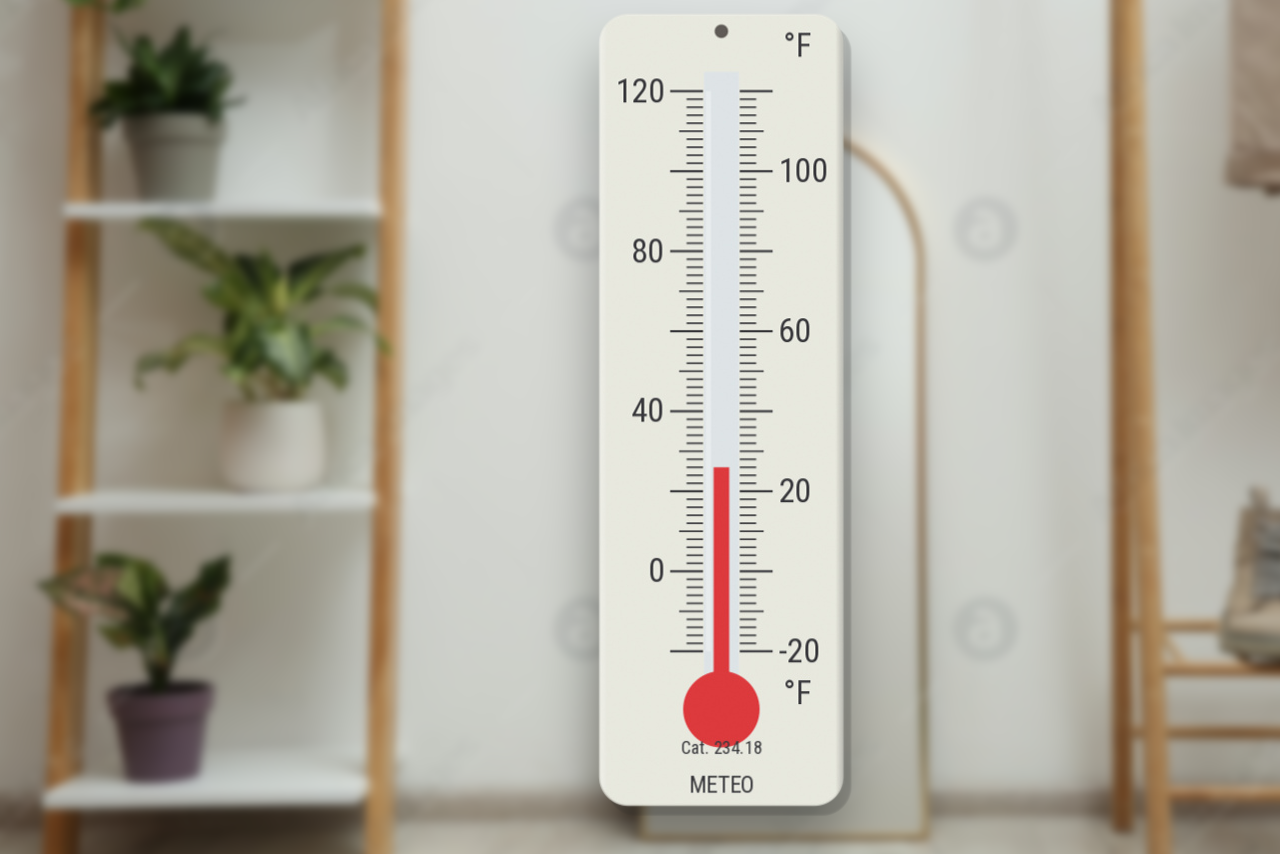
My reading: °F 26
